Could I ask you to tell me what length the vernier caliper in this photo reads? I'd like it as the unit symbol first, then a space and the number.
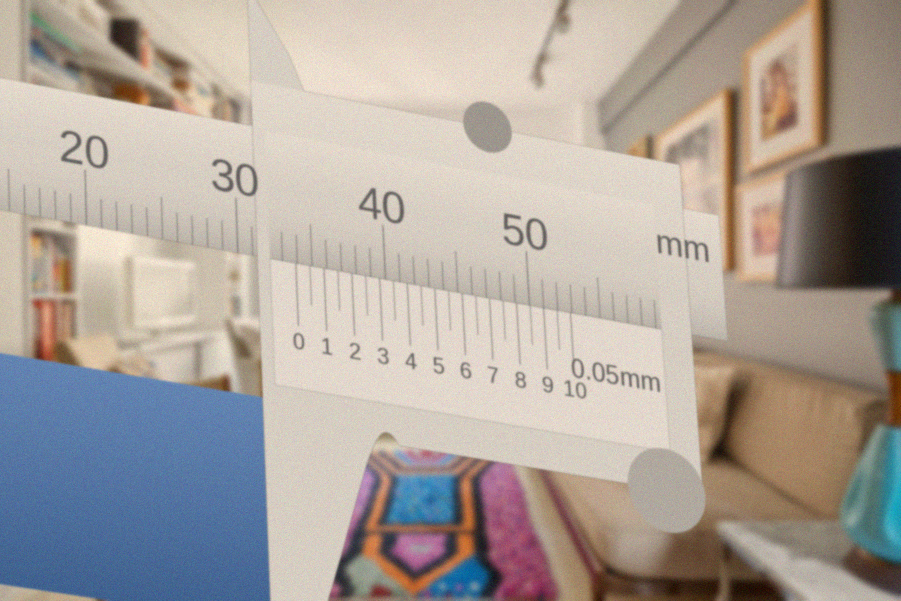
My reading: mm 33.9
